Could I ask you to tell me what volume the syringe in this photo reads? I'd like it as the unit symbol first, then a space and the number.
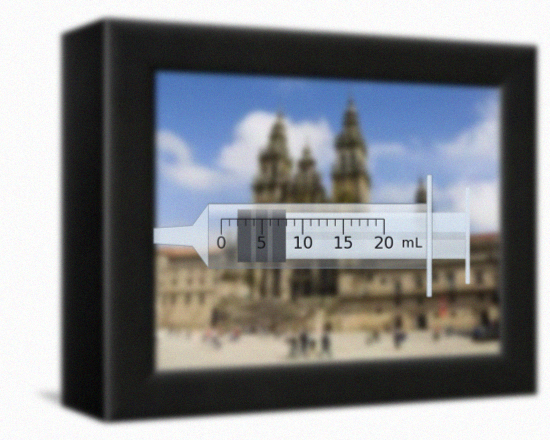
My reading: mL 2
